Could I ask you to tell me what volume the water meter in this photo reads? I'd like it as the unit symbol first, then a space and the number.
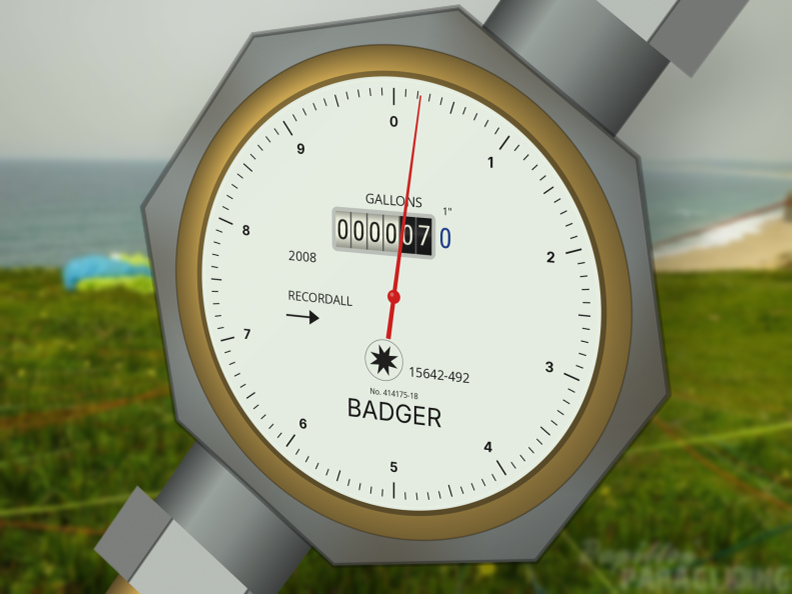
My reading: gal 70.2
